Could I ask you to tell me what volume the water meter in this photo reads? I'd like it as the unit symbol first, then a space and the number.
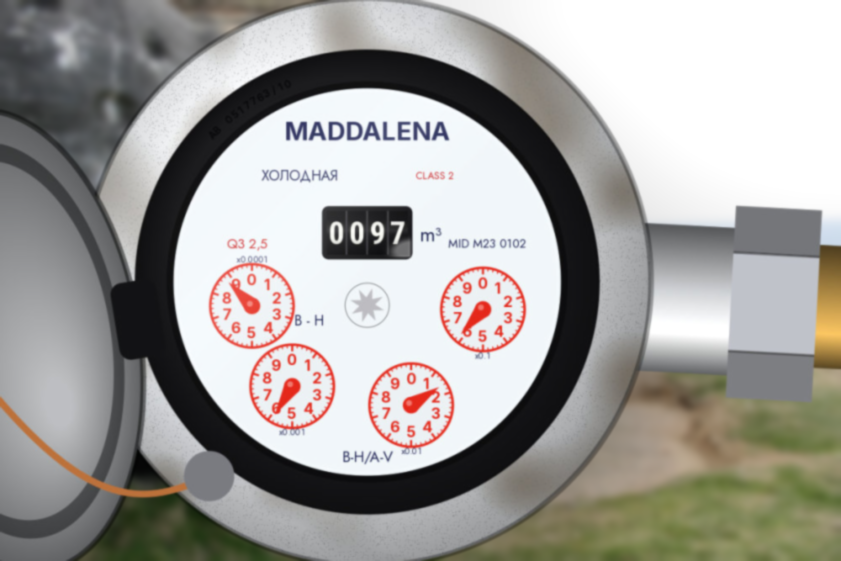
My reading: m³ 97.6158
